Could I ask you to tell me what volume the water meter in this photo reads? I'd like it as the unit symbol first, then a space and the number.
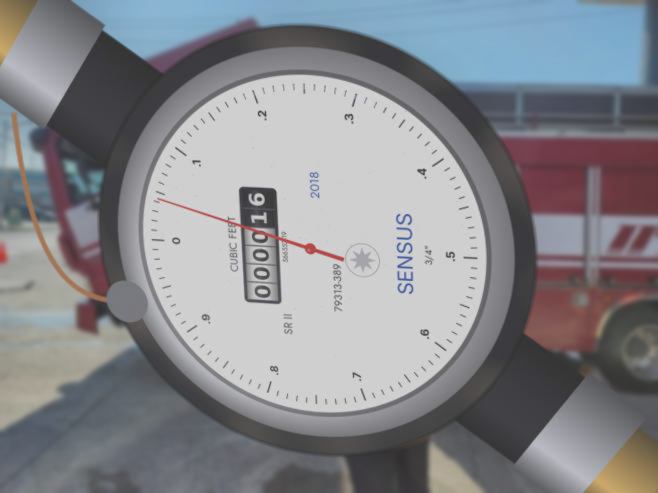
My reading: ft³ 16.04
